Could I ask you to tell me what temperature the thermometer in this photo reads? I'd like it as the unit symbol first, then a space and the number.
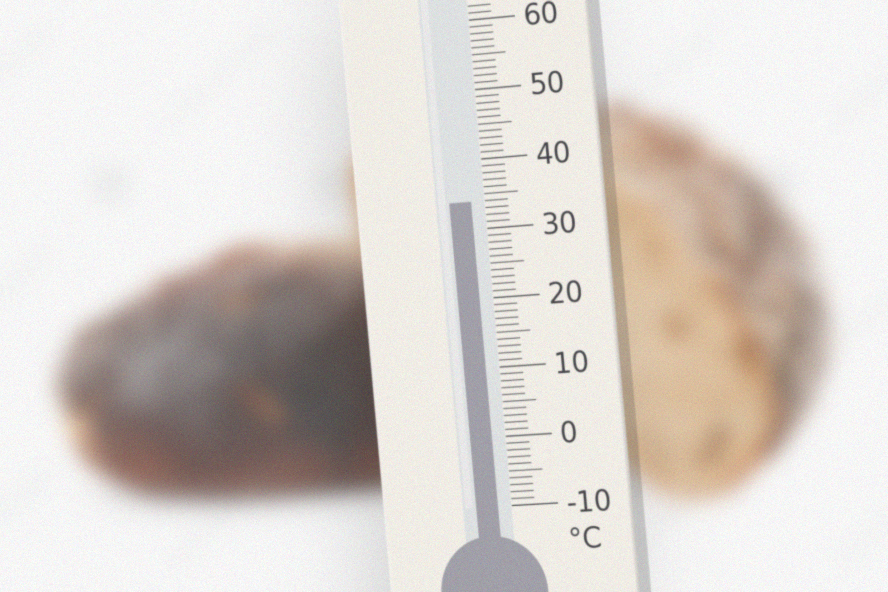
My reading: °C 34
